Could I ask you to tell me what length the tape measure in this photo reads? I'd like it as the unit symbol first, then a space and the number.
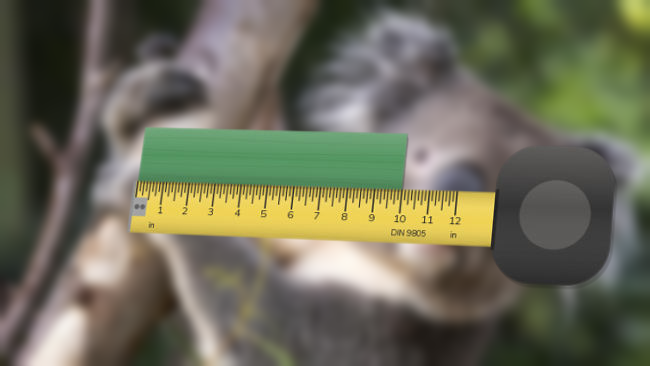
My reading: in 10
